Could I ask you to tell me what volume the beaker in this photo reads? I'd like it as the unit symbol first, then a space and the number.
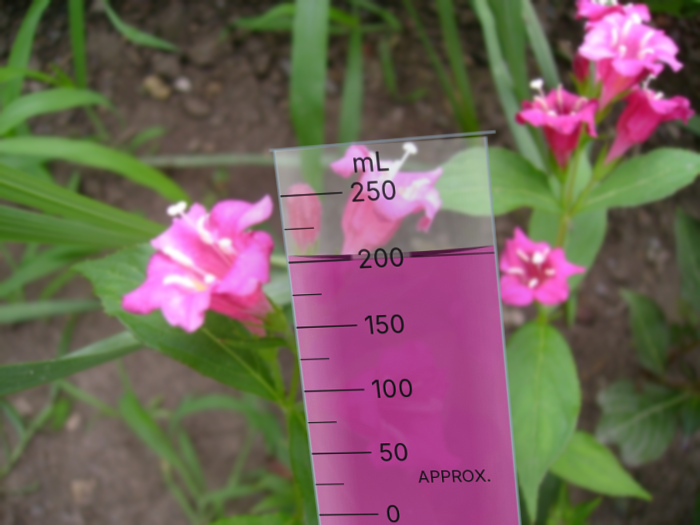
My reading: mL 200
